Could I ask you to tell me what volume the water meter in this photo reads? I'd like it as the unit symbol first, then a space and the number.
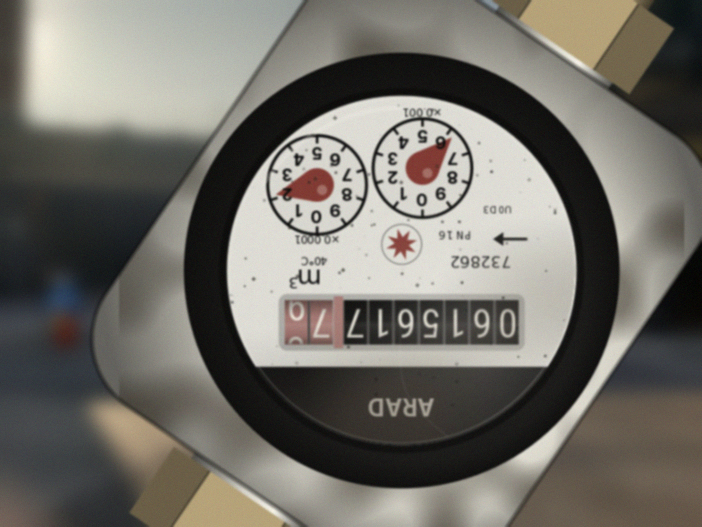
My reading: m³ 615617.7862
